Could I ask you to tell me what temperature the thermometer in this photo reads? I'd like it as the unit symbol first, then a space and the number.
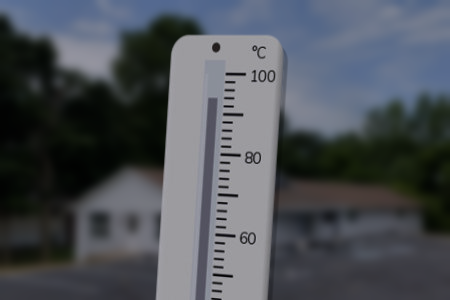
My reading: °C 94
